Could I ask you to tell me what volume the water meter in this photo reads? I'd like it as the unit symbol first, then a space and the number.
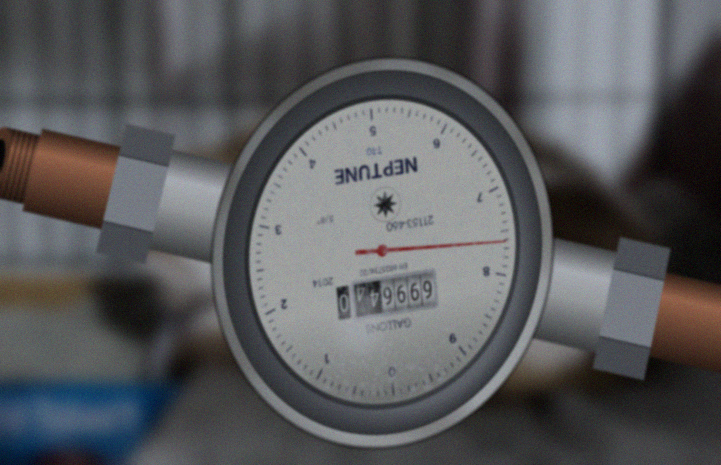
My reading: gal 6996437.6
